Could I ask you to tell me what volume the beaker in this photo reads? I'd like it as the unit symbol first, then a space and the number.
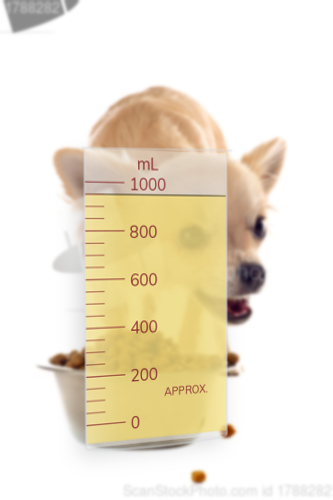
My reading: mL 950
